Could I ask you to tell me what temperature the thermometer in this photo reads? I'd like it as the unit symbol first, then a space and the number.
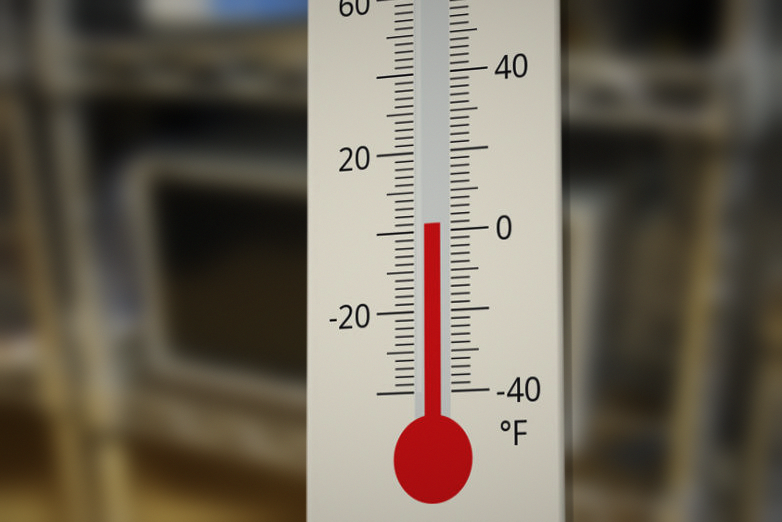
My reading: °F 2
